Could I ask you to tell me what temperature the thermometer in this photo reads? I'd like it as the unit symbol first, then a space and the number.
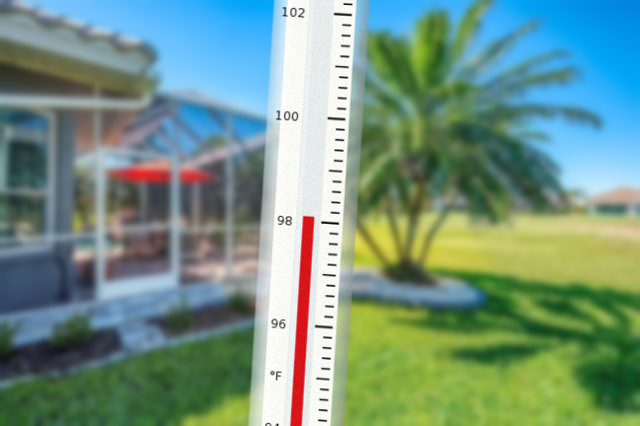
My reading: °F 98.1
